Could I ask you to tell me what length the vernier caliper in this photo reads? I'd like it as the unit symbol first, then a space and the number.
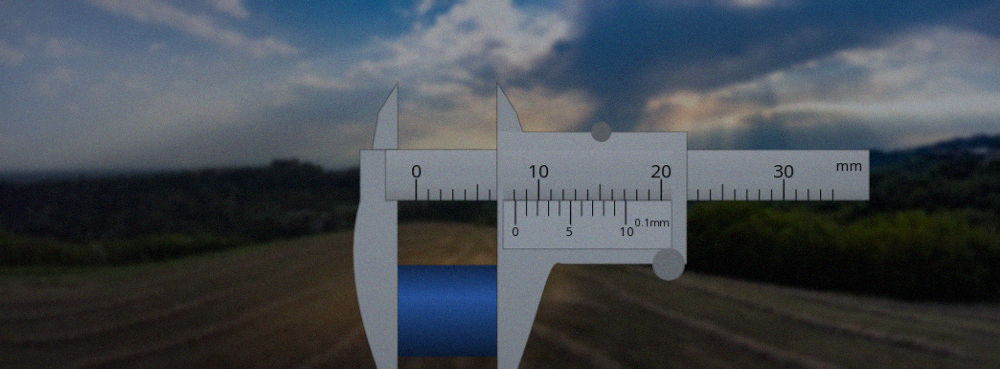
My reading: mm 8.1
